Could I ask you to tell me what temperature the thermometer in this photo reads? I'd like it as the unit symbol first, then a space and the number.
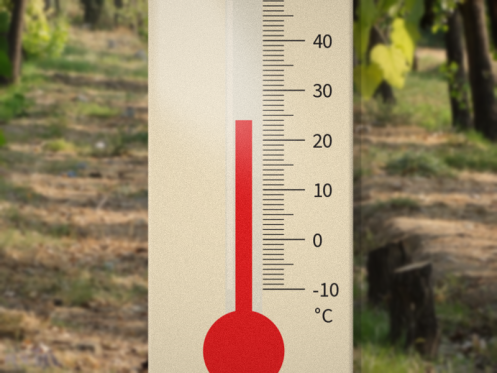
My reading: °C 24
